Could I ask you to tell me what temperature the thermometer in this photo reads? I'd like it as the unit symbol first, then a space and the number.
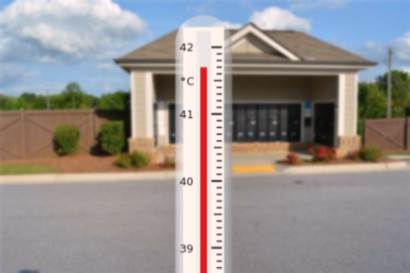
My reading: °C 41.7
